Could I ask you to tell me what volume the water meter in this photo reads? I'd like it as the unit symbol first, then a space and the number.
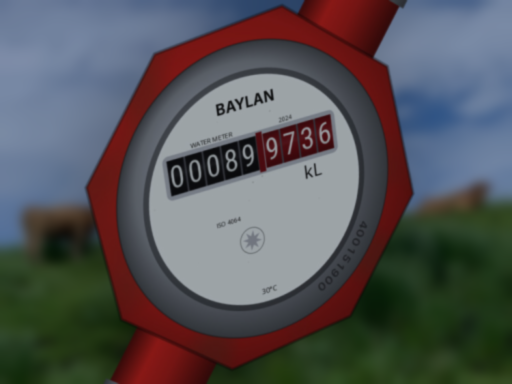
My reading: kL 89.9736
